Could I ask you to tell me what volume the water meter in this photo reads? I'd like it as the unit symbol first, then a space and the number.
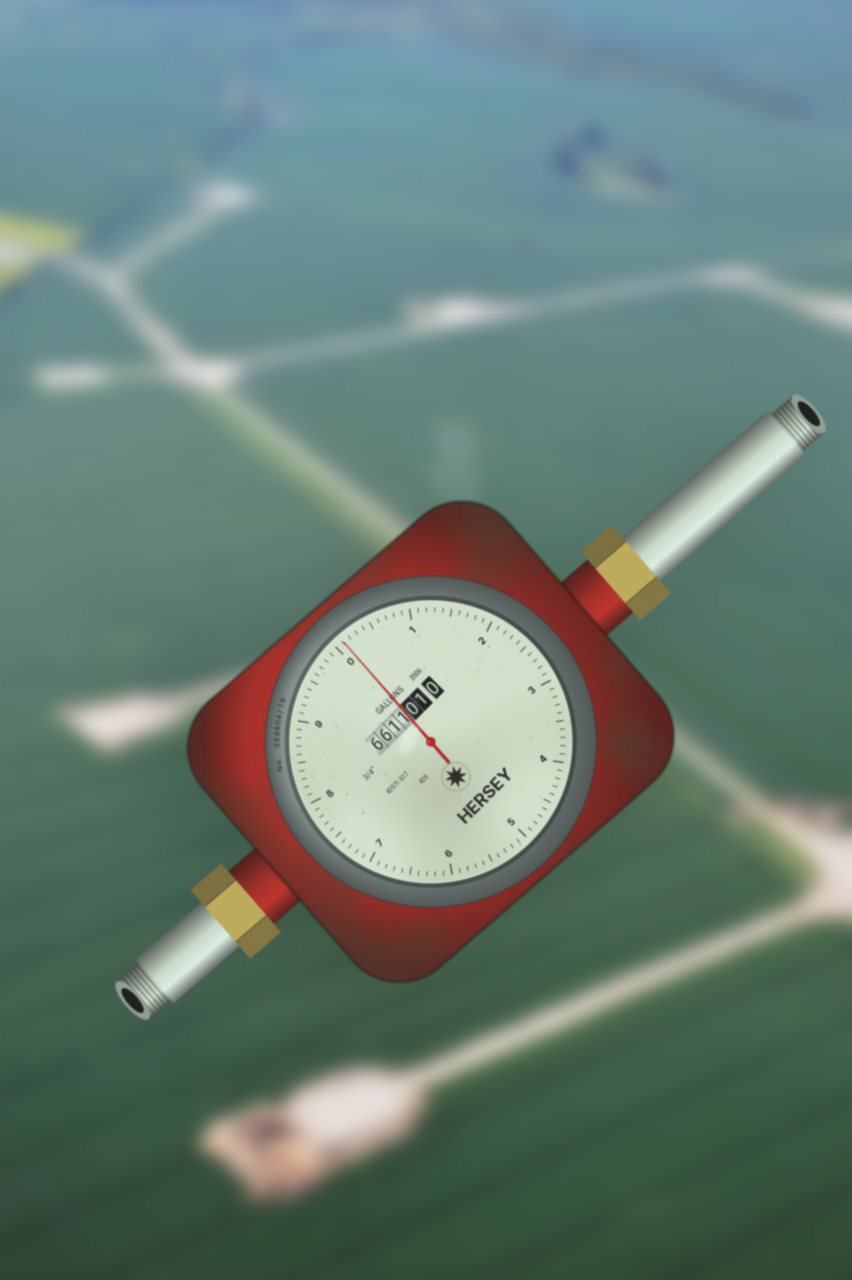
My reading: gal 6611010.1
